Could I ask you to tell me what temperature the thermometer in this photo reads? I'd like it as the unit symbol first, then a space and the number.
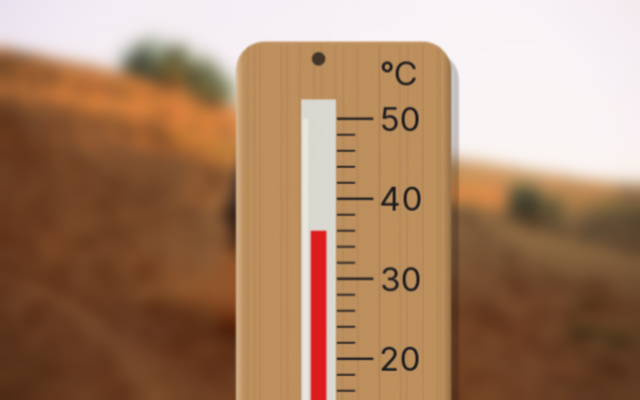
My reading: °C 36
